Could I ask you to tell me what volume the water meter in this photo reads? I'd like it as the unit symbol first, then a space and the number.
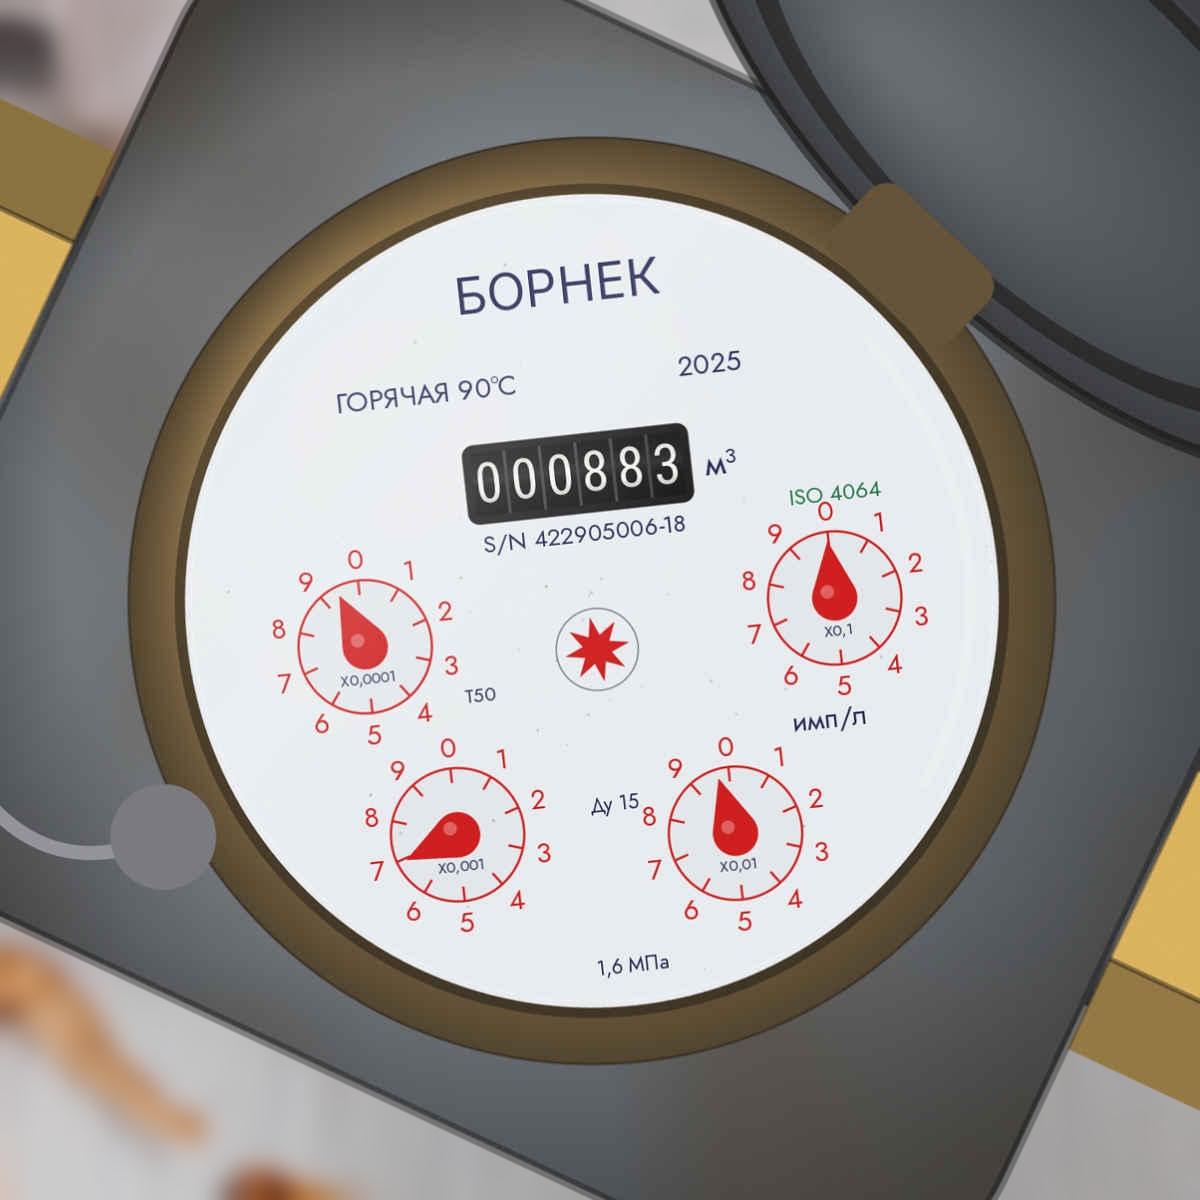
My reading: m³ 882.9969
